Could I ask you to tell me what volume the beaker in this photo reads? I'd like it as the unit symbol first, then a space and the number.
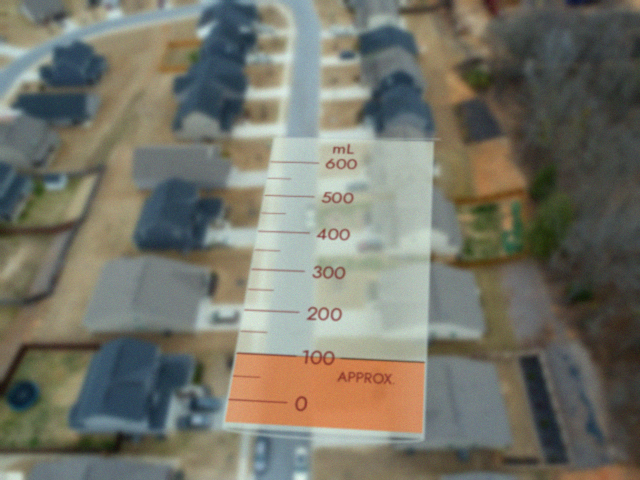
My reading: mL 100
